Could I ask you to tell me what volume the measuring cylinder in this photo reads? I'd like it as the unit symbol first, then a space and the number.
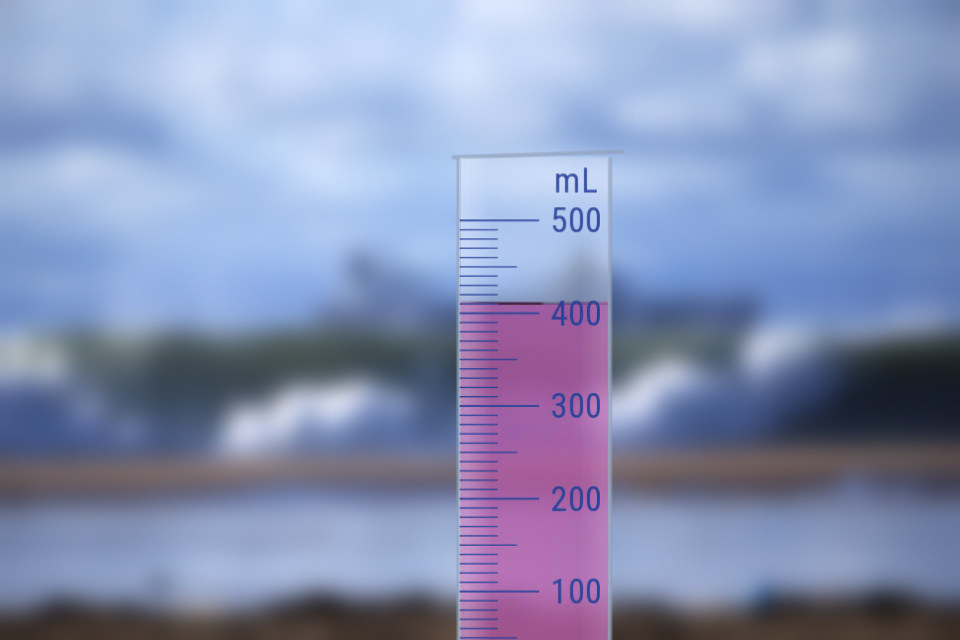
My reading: mL 410
